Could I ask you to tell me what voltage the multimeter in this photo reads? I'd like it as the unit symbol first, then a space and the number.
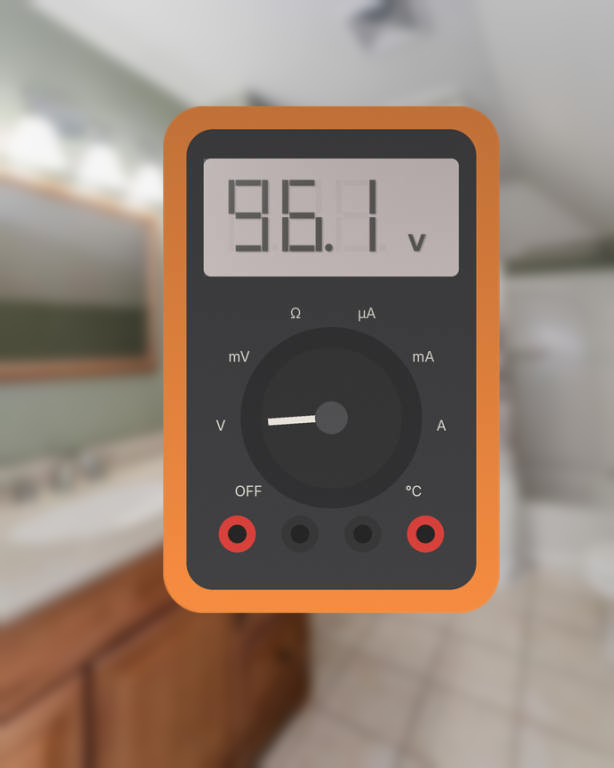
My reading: V 96.1
